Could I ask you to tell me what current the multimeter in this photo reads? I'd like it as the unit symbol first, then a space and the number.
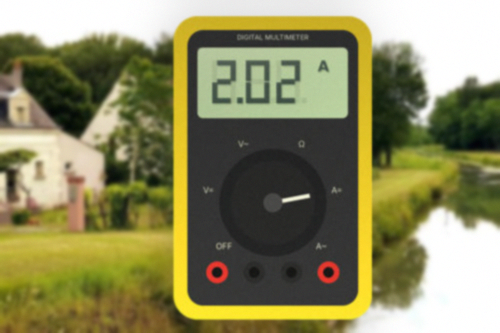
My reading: A 2.02
